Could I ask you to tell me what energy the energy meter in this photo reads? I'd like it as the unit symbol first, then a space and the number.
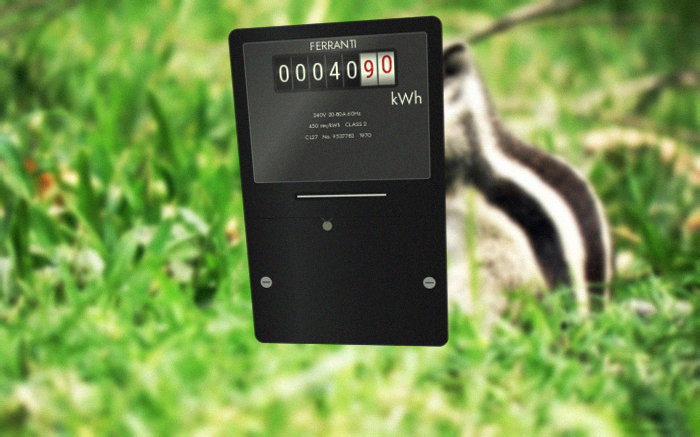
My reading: kWh 40.90
